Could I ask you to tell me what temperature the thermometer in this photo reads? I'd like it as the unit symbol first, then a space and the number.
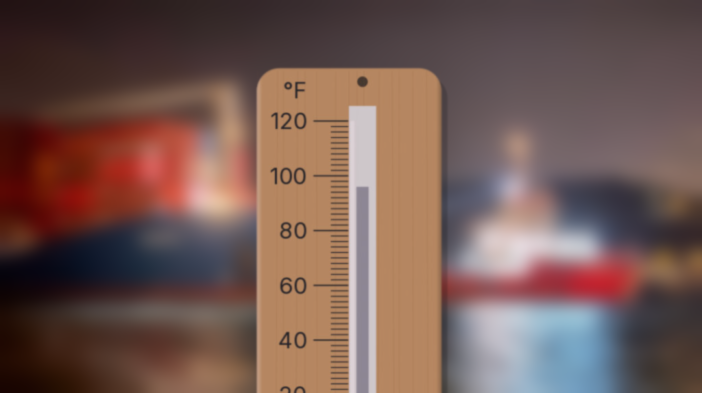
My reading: °F 96
